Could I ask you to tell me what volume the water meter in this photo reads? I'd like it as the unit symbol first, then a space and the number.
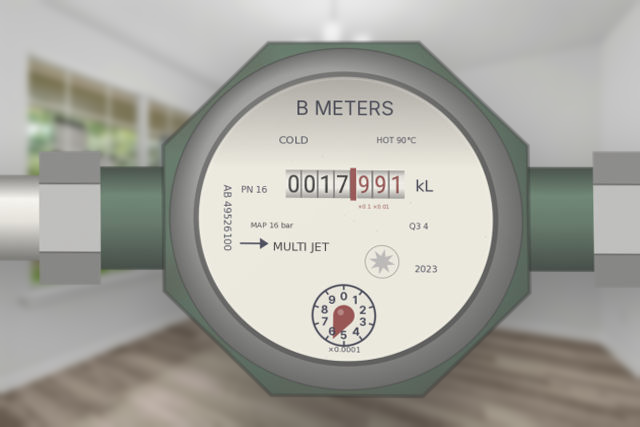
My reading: kL 17.9915
